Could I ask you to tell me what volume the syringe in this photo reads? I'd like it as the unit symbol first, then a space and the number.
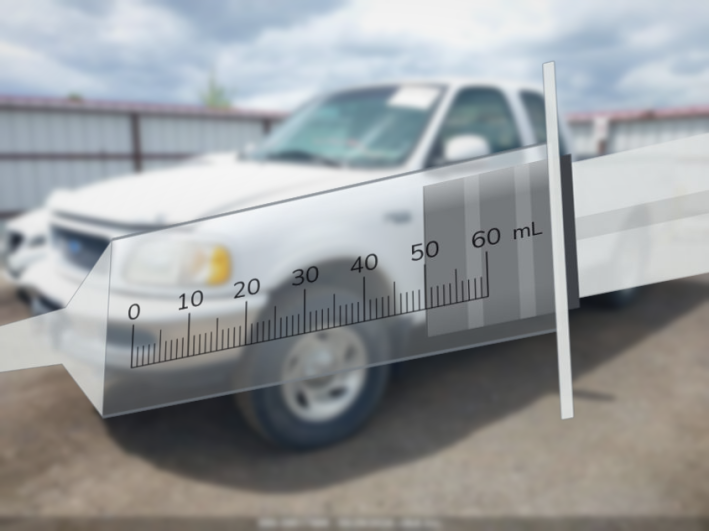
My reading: mL 50
